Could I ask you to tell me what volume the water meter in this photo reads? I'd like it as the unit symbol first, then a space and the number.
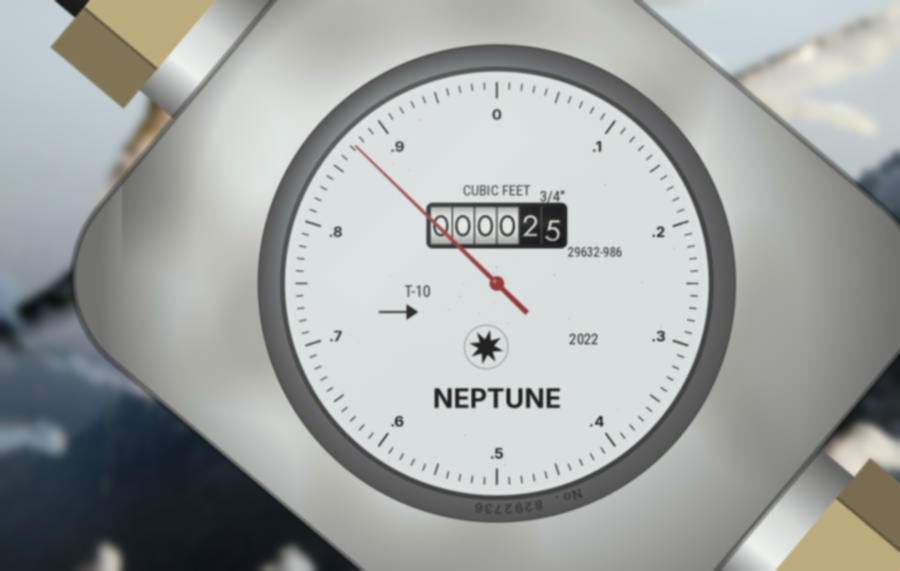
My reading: ft³ 24.87
